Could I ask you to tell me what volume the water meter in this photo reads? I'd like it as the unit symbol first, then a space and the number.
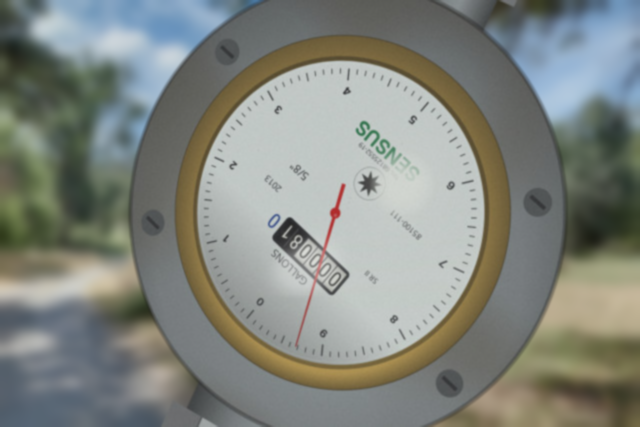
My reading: gal 809.3
